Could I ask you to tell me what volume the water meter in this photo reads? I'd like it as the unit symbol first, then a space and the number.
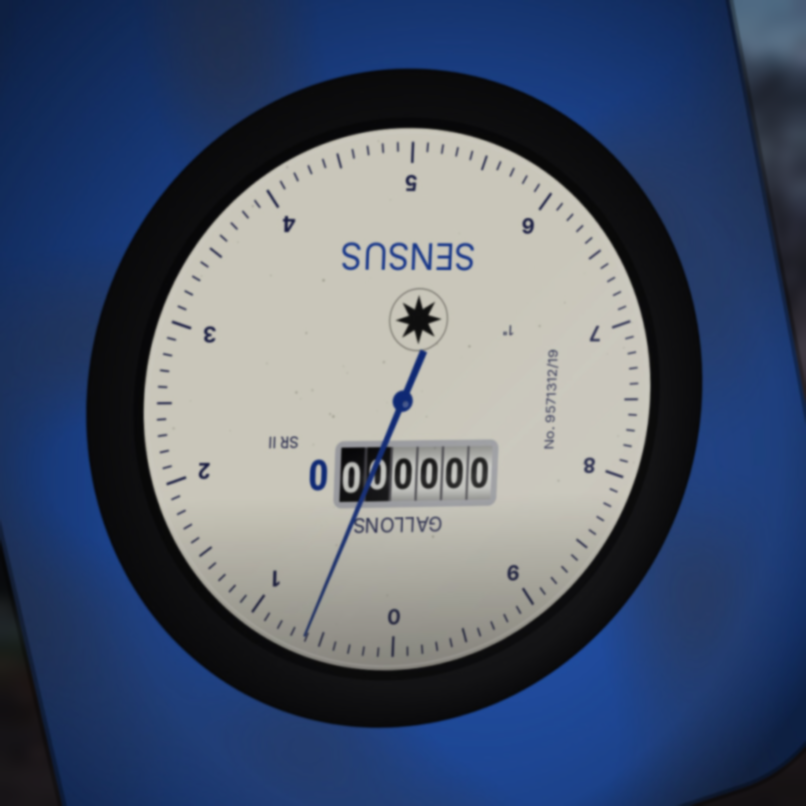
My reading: gal 0.6
